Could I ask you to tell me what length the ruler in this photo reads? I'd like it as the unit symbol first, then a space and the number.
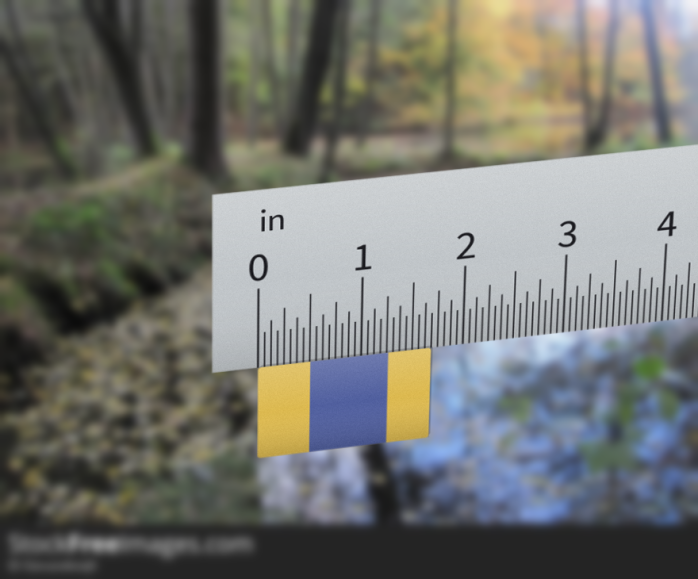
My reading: in 1.6875
